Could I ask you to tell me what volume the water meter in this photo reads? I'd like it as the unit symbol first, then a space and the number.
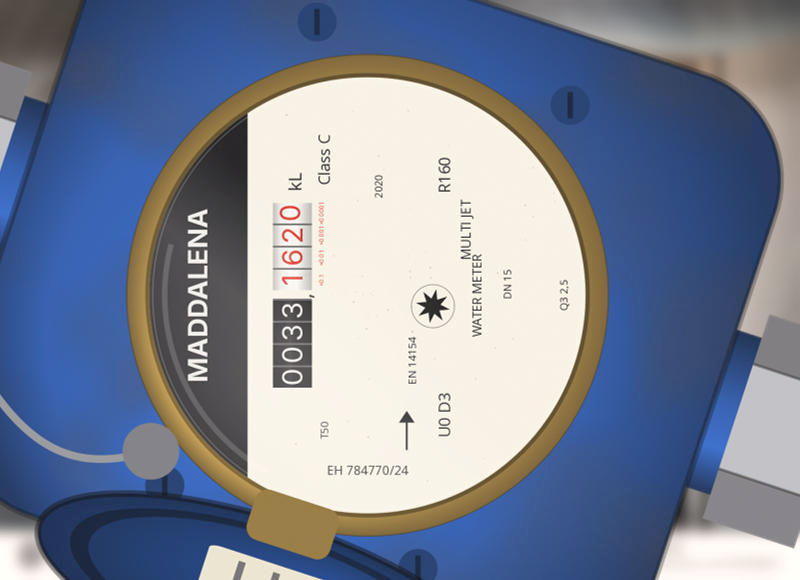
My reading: kL 33.1620
